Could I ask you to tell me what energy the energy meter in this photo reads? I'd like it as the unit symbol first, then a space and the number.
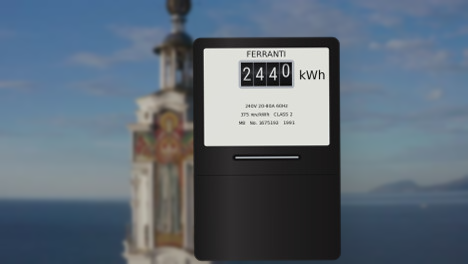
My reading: kWh 2440
